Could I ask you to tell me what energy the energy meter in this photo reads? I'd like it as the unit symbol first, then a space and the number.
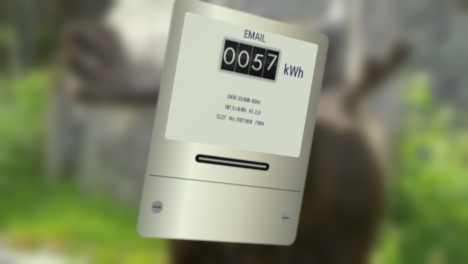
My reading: kWh 57
